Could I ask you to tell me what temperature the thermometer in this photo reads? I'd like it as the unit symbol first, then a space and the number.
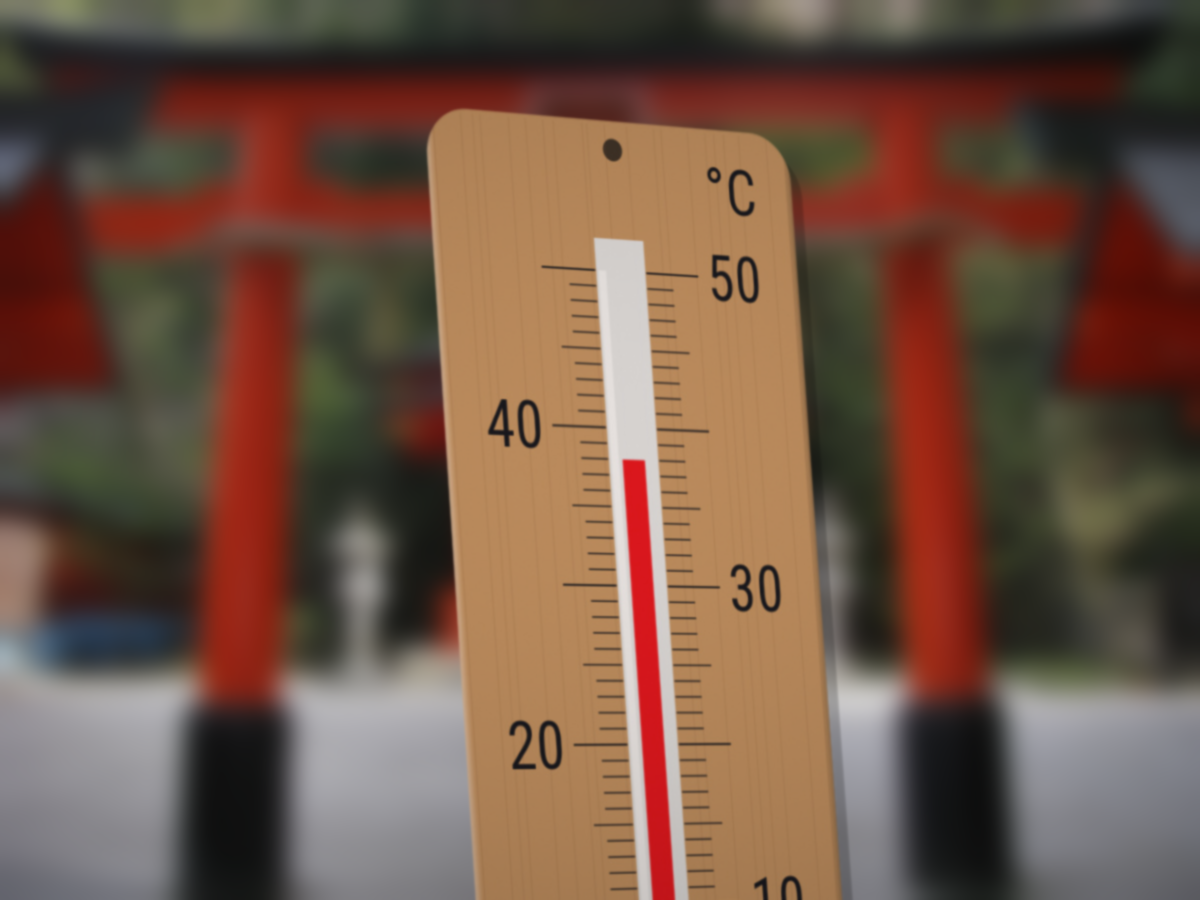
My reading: °C 38
